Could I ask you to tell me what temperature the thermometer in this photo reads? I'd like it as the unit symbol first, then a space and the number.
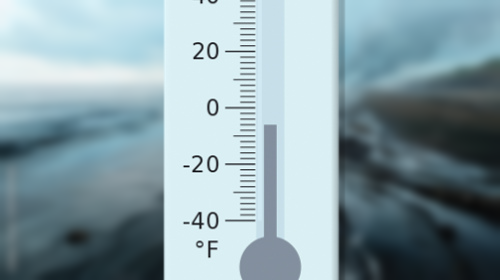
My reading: °F -6
